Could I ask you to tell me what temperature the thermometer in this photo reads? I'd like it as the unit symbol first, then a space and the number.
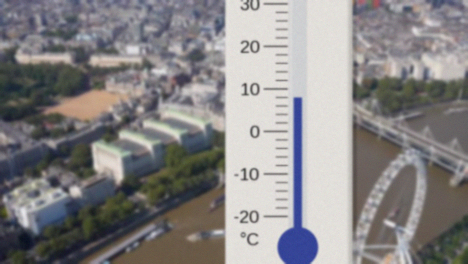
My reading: °C 8
